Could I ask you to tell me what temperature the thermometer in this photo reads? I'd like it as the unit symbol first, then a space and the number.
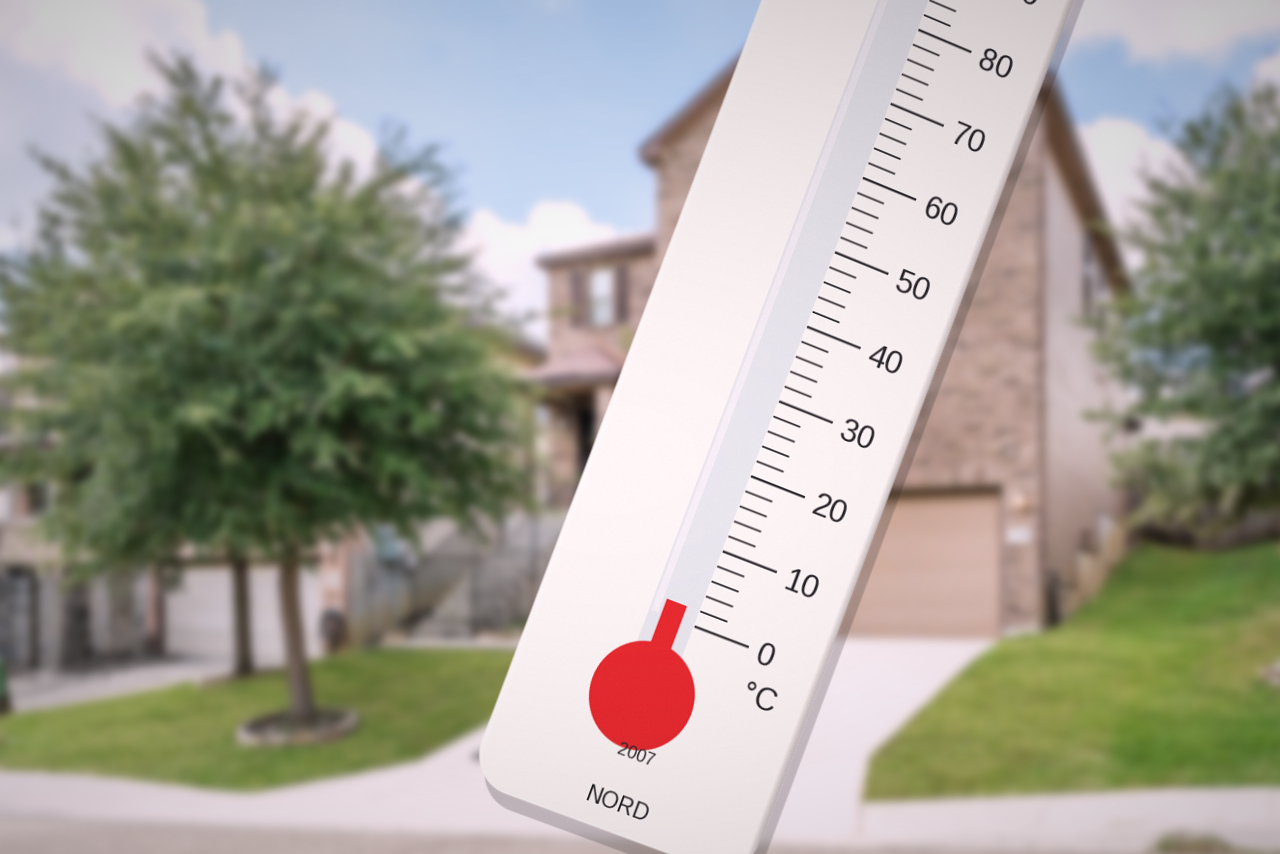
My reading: °C 2
